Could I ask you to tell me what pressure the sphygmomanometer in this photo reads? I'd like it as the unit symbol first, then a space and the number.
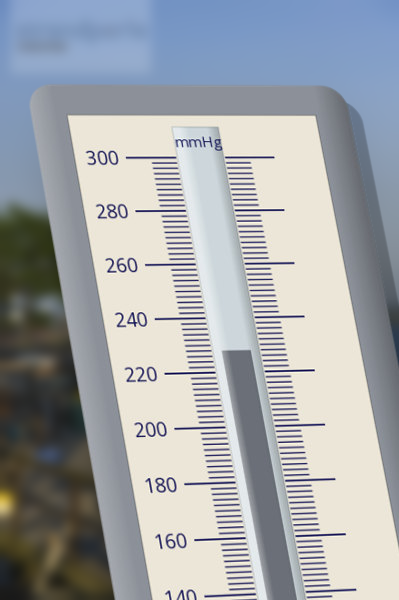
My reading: mmHg 228
